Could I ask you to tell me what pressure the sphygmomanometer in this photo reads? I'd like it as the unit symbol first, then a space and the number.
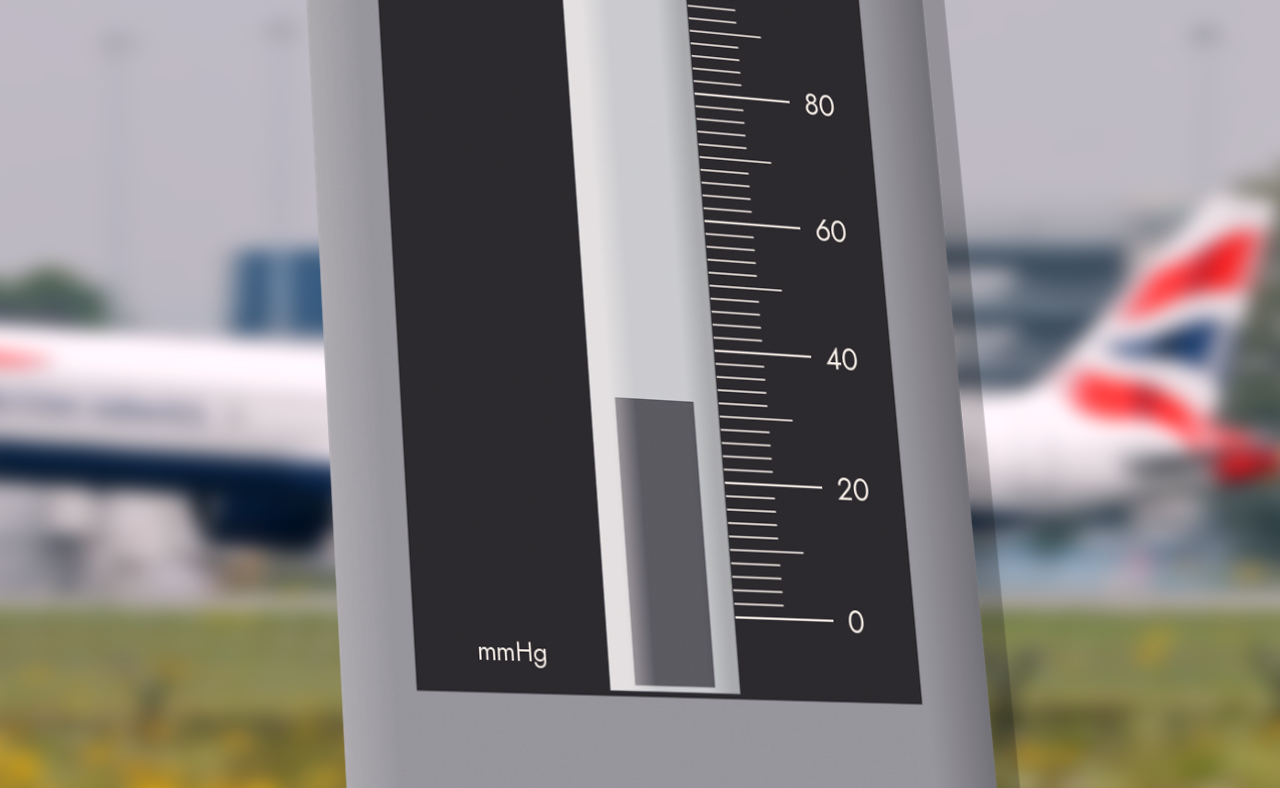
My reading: mmHg 32
